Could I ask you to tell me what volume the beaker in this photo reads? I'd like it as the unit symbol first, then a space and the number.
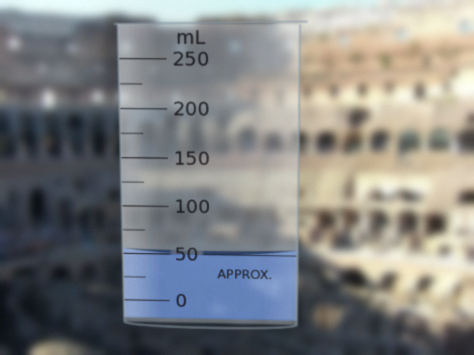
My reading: mL 50
